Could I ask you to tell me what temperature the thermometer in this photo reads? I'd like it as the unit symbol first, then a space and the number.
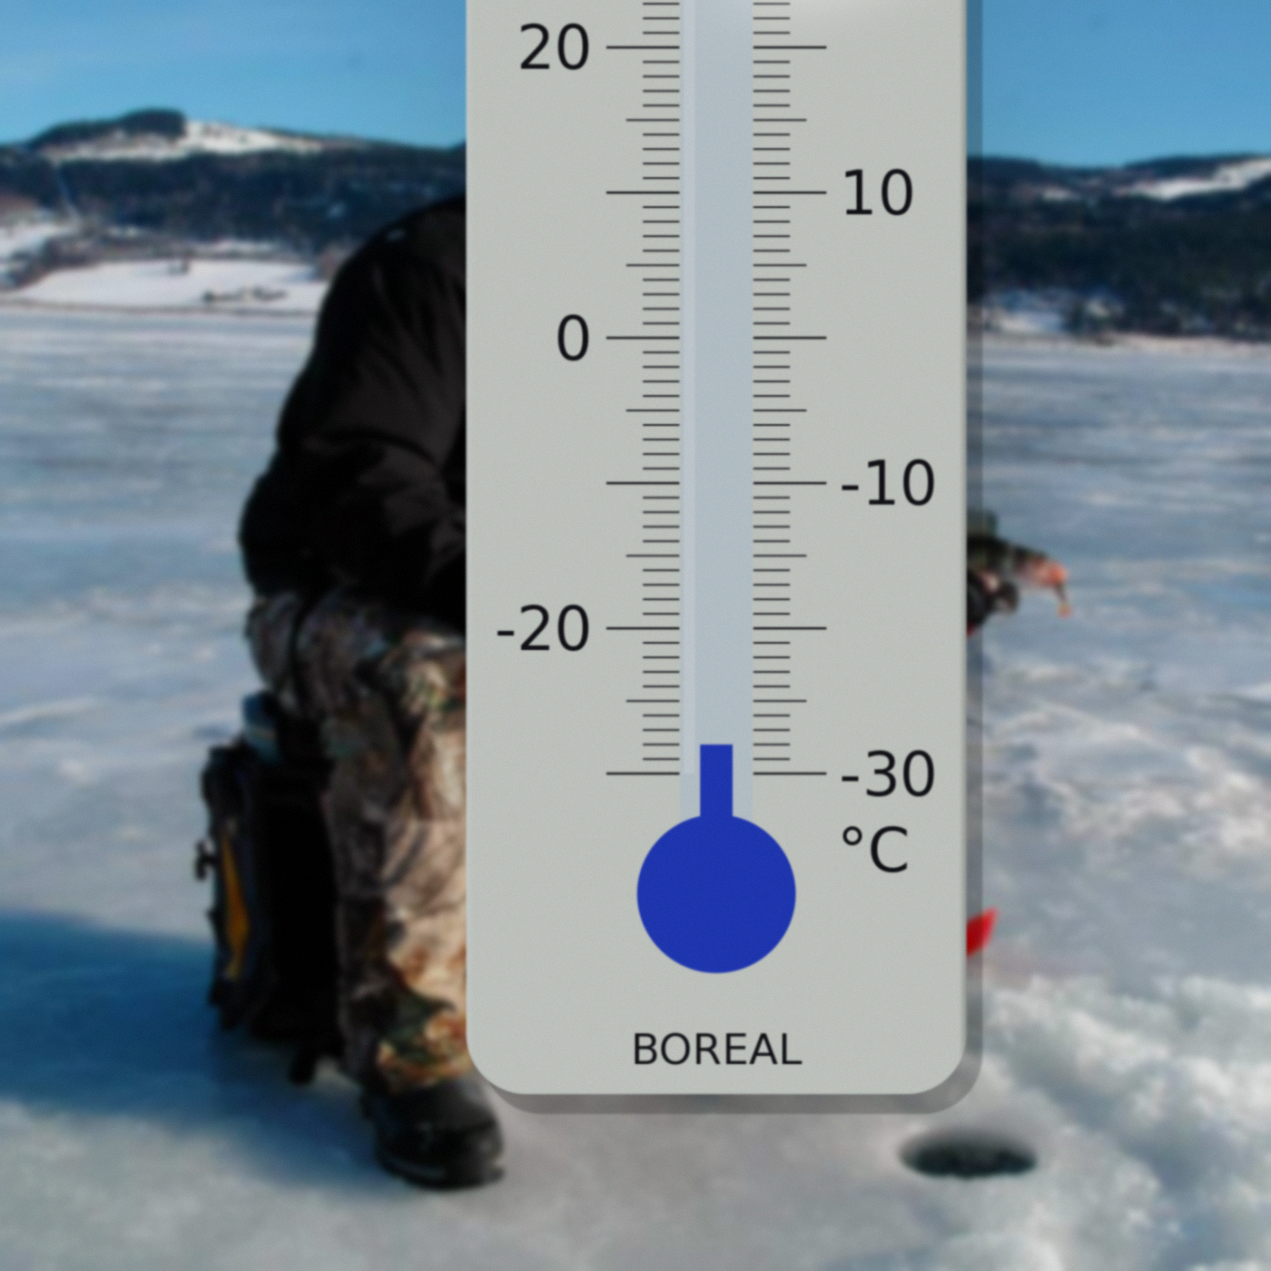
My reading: °C -28
